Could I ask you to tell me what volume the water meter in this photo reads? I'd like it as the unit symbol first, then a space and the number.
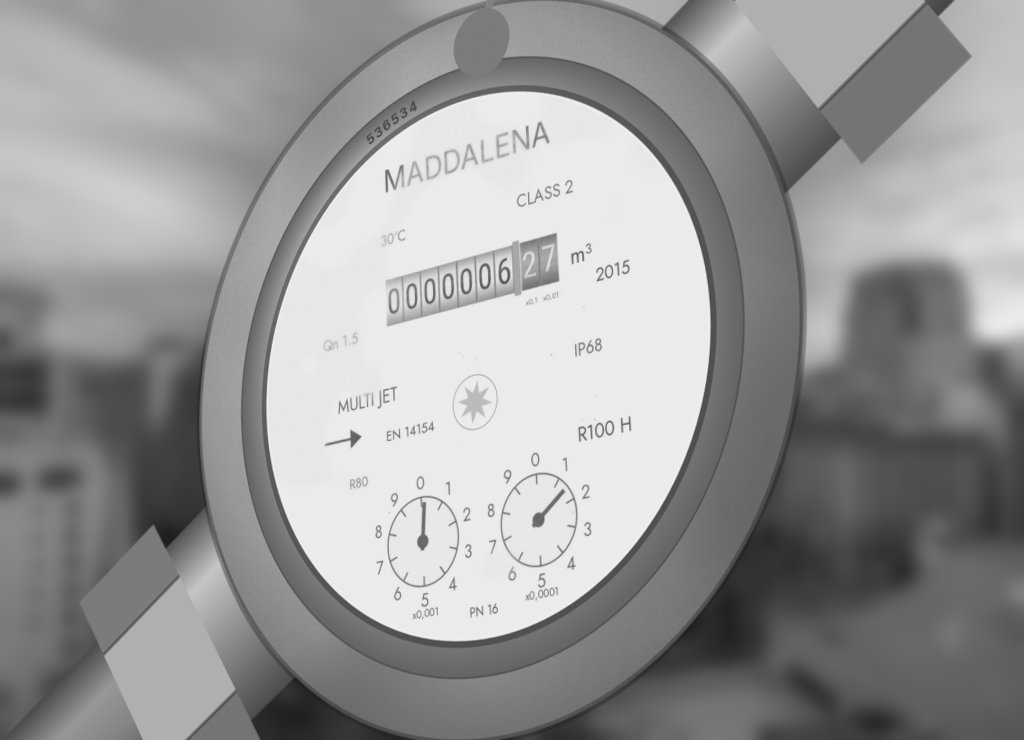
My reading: m³ 6.2701
